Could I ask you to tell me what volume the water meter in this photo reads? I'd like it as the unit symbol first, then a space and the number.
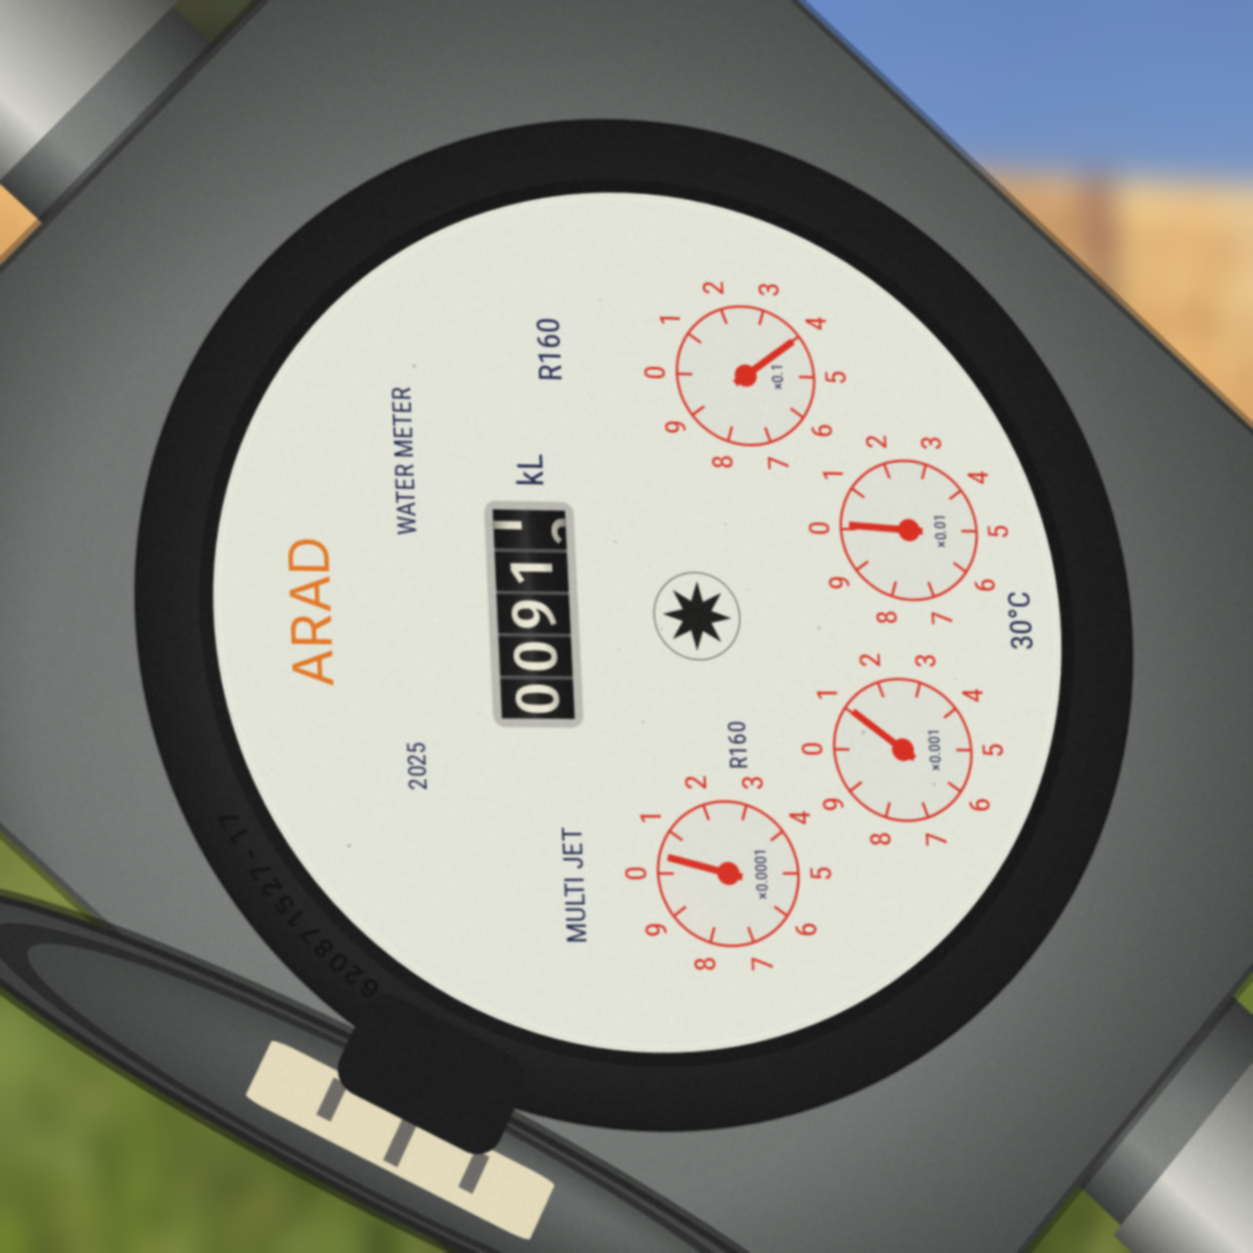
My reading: kL 911.4010
